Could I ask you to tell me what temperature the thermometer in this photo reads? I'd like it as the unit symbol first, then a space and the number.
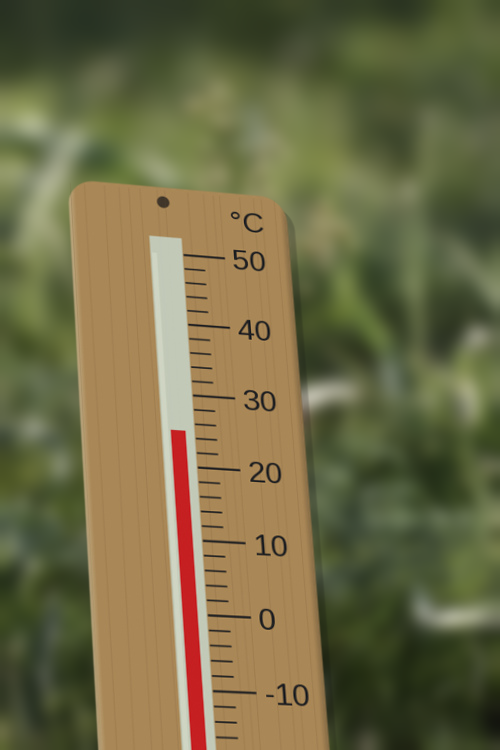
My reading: °C 25
